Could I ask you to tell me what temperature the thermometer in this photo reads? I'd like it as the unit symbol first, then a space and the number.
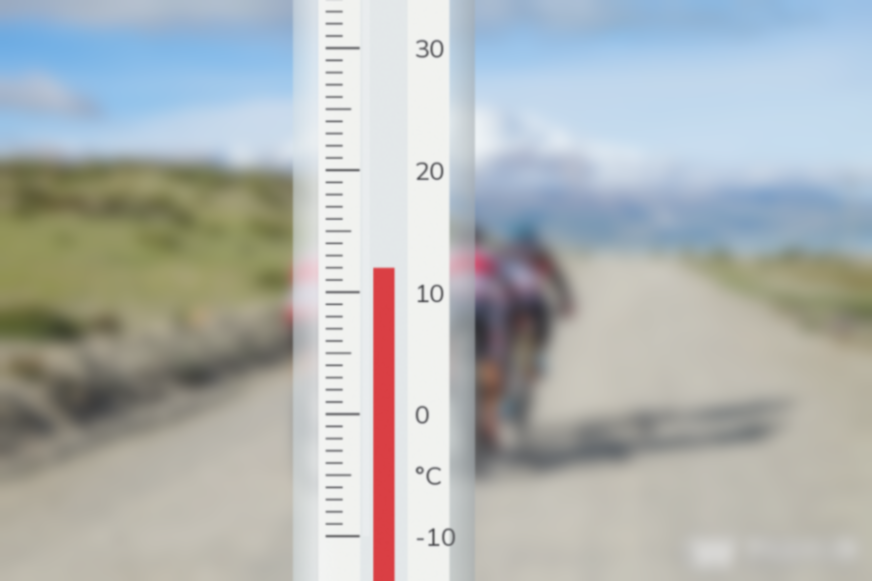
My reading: °C 12
